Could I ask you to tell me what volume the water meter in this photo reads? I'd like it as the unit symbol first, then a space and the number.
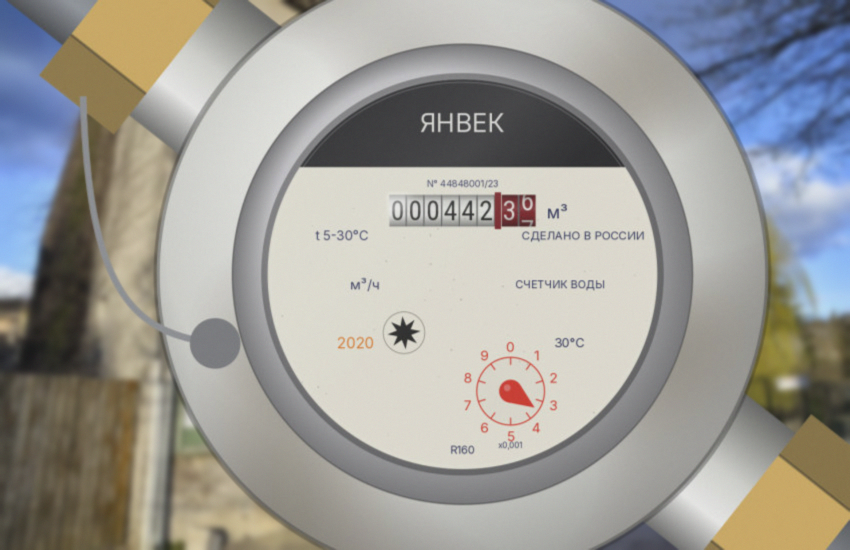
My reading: m³ 442.363
